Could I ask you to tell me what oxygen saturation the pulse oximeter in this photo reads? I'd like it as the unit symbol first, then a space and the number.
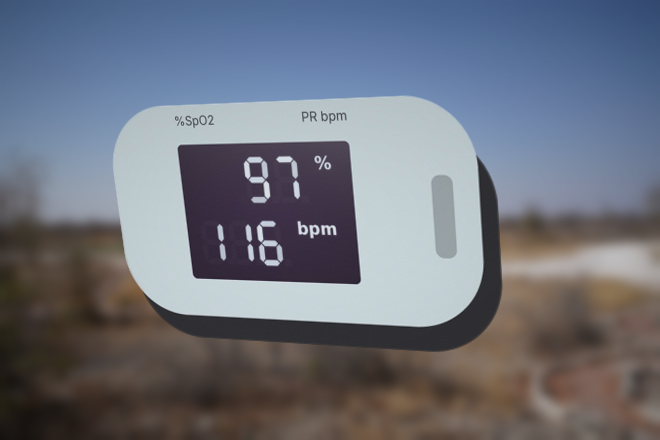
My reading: % 97
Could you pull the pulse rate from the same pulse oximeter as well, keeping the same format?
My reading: bpm 116
